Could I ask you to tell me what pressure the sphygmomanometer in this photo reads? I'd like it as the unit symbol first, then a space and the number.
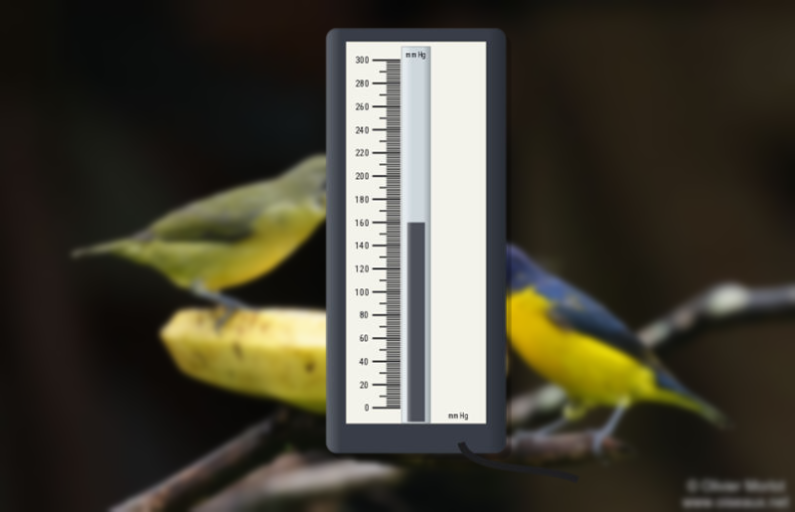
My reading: mmHg 160
